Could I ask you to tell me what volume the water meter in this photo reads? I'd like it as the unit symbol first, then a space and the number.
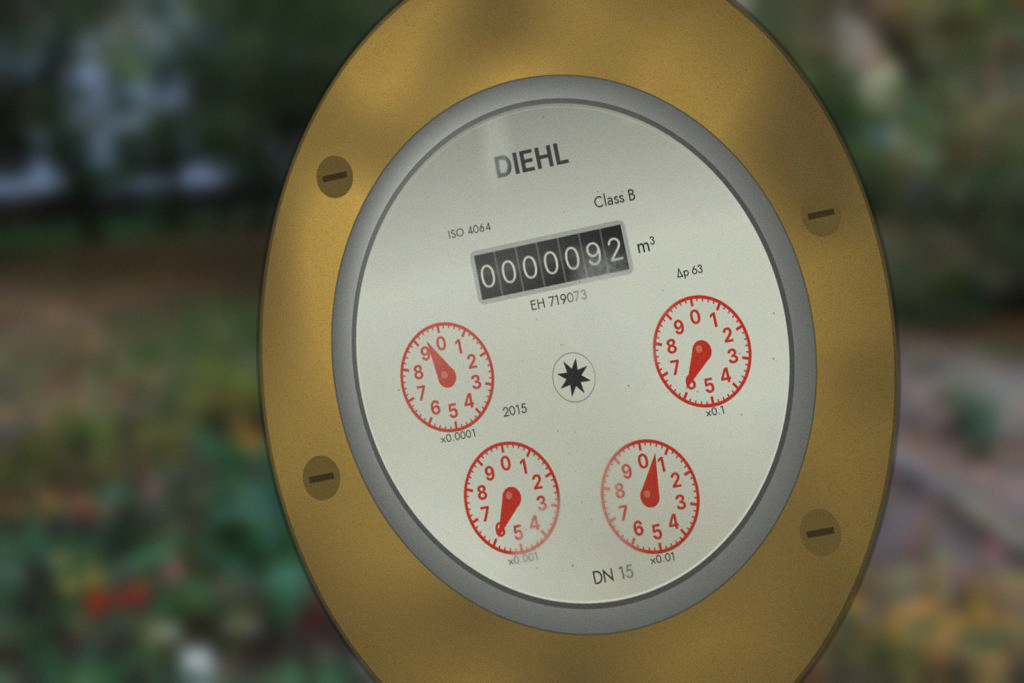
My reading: m³ 92.6059
